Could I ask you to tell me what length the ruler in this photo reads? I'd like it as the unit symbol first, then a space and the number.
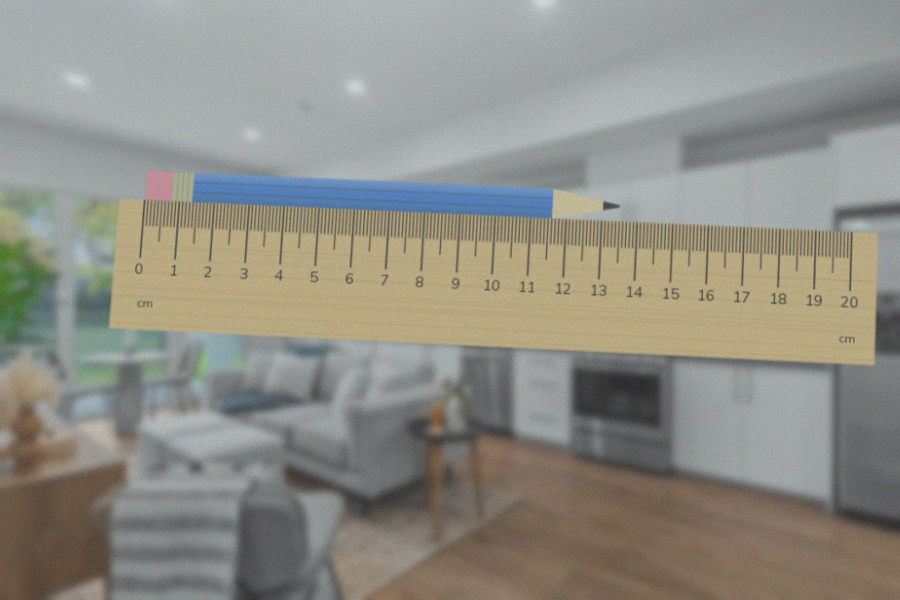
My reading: cm 13.5
